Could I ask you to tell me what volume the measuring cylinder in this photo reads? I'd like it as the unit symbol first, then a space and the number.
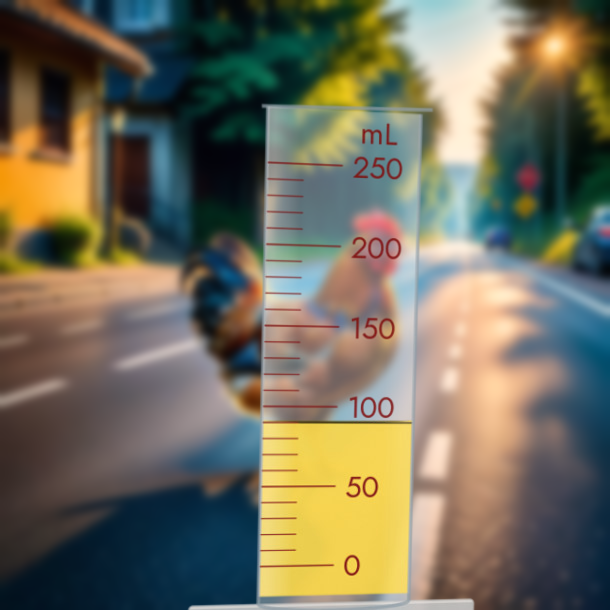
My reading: mL 90
